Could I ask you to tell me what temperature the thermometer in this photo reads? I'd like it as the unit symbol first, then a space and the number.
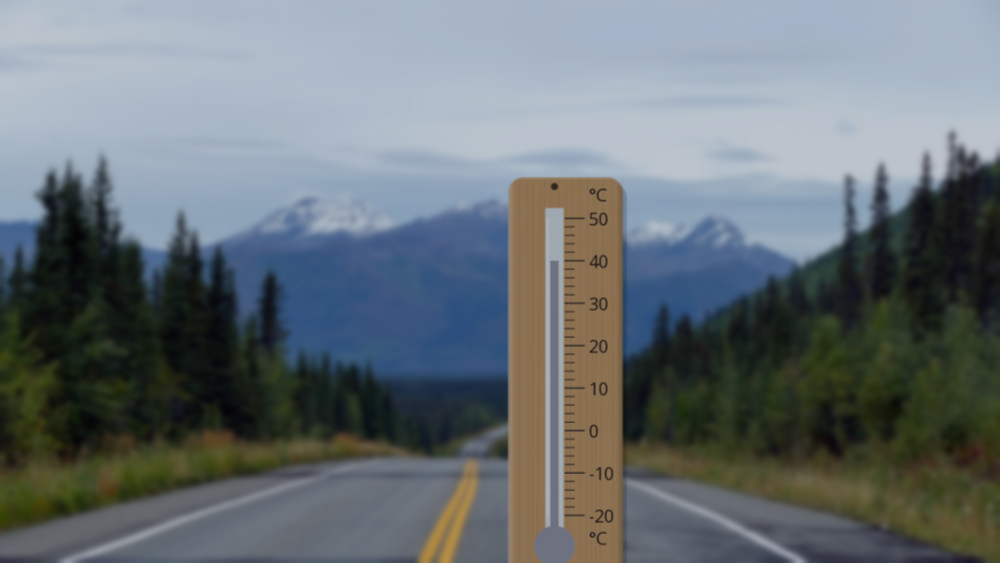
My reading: °C 40
